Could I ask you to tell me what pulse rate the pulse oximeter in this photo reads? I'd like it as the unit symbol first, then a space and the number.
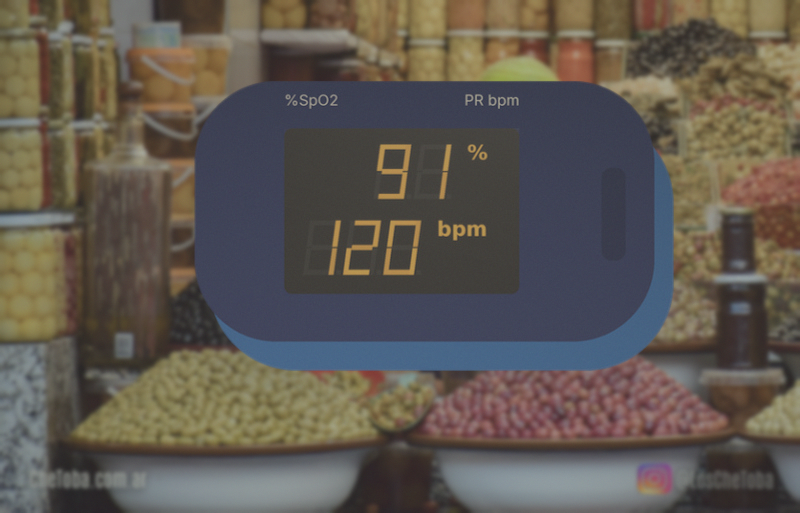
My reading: bpm 120
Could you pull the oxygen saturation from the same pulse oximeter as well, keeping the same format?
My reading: % 91
